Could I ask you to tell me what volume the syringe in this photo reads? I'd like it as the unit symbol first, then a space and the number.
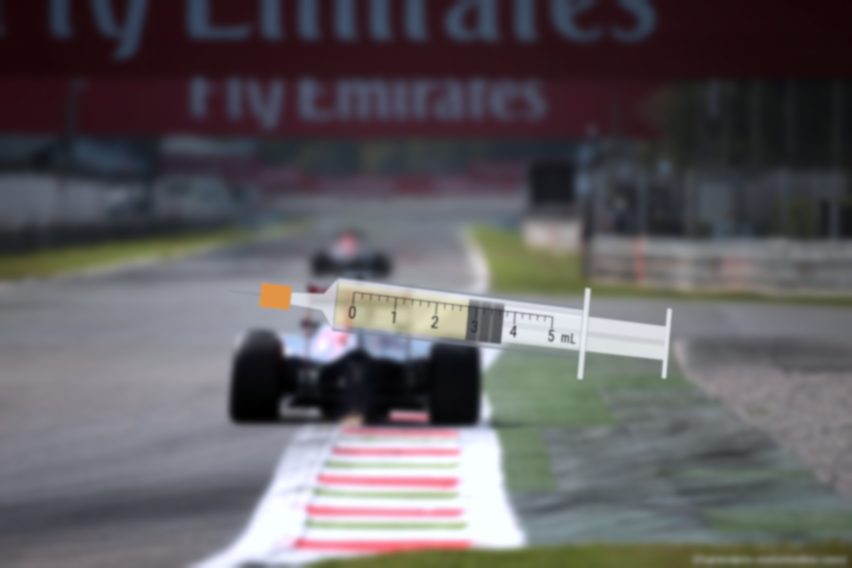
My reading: mL 2.8
